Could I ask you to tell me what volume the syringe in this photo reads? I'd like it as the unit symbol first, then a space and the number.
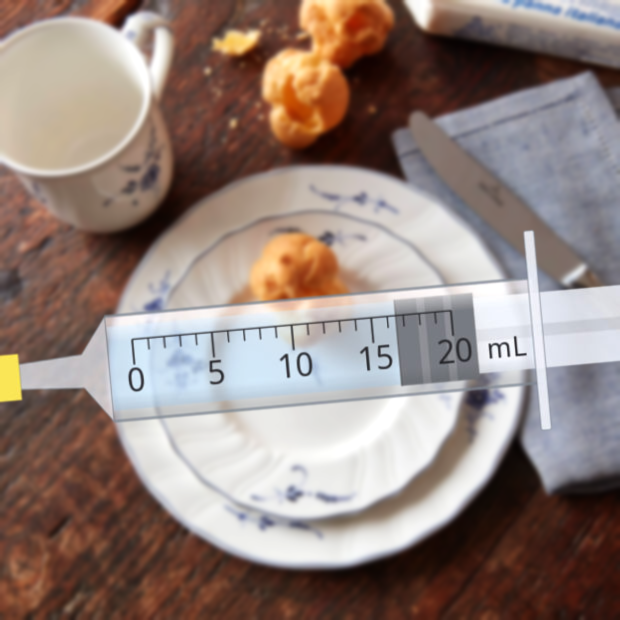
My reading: mL 16.5
